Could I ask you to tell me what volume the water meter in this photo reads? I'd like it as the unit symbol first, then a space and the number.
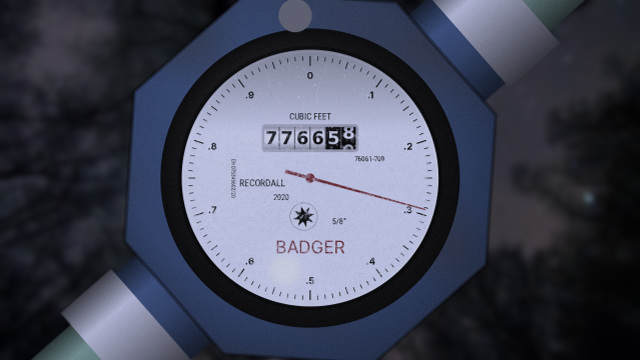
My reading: ft³ 776658.29
